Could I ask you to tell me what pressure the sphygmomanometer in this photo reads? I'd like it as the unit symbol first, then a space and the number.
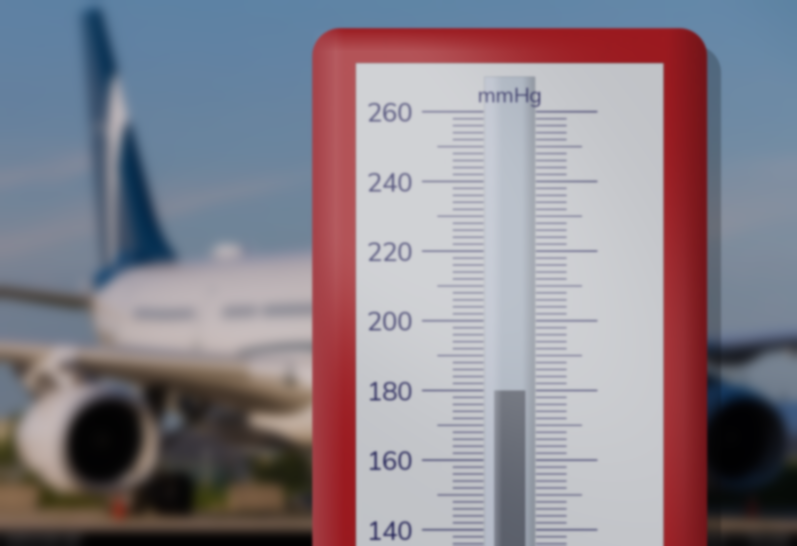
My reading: mmHg 180
